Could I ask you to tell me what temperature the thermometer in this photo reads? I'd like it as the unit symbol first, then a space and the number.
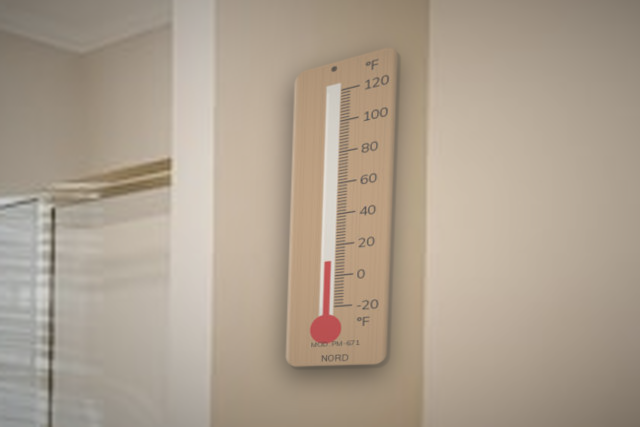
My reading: °F 10
